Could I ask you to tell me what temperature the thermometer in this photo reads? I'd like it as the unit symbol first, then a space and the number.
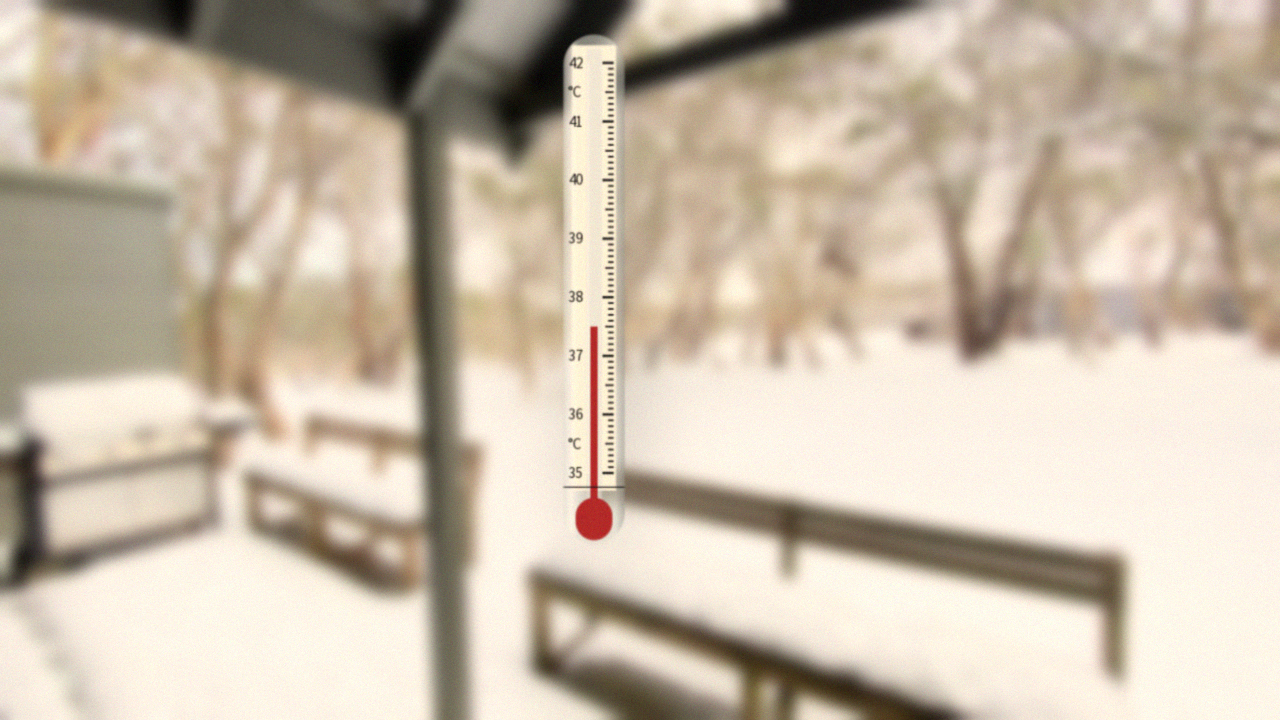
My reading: °C 37.5
